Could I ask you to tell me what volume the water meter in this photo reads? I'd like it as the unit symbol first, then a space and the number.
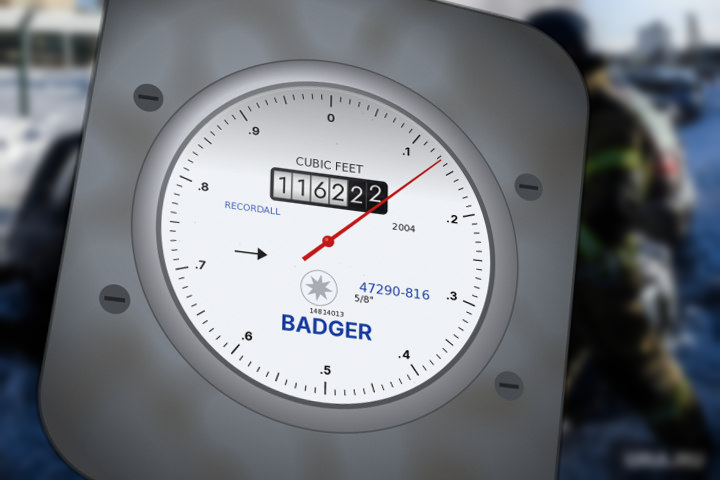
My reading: ft³ 116222.13
